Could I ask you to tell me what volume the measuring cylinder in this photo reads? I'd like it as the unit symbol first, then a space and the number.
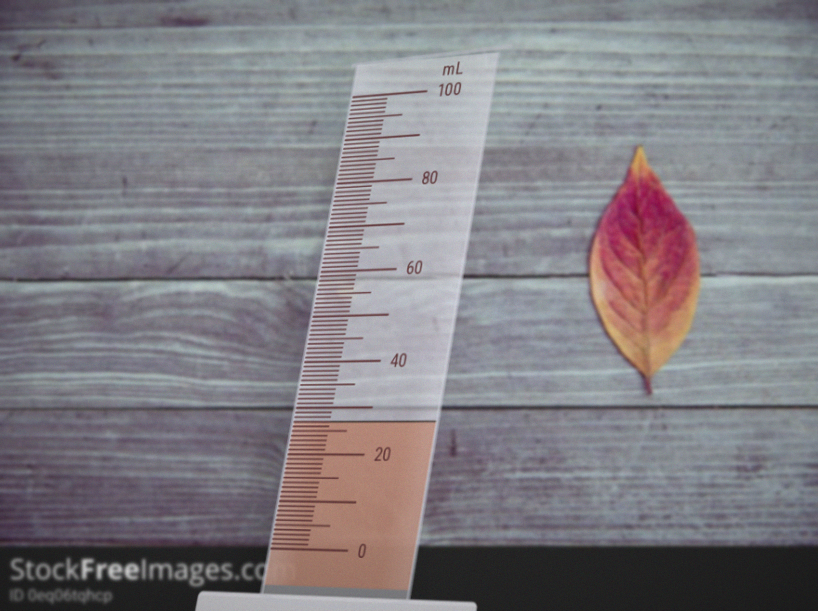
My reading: mL 27
